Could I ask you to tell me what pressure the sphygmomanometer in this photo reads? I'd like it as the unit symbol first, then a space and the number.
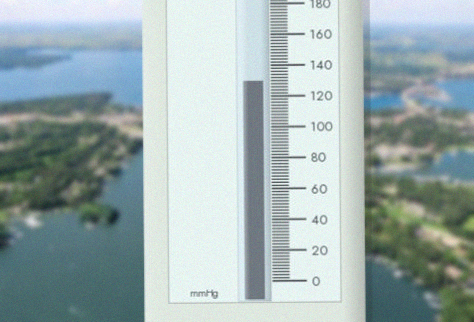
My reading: mmHg 130
